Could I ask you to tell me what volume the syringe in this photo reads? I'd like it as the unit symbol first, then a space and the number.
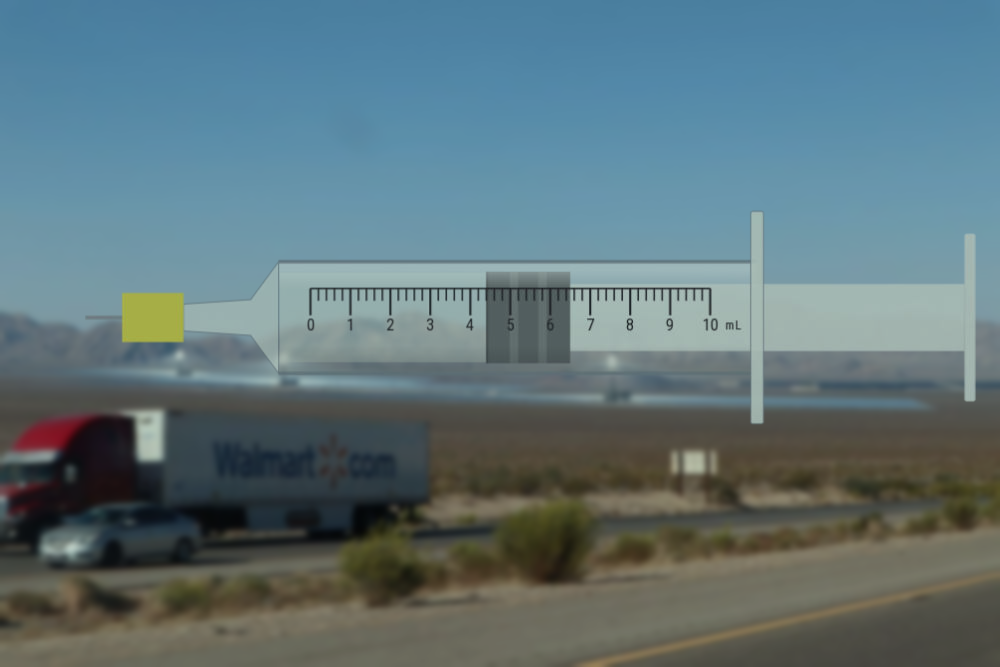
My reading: mL 4.4
